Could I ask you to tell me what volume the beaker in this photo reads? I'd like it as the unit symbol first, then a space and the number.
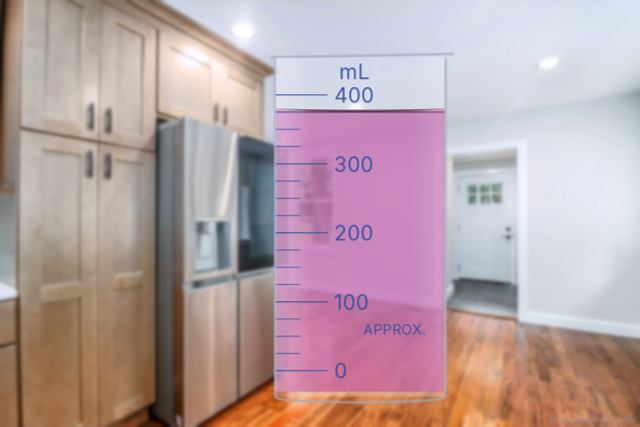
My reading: mL 375
